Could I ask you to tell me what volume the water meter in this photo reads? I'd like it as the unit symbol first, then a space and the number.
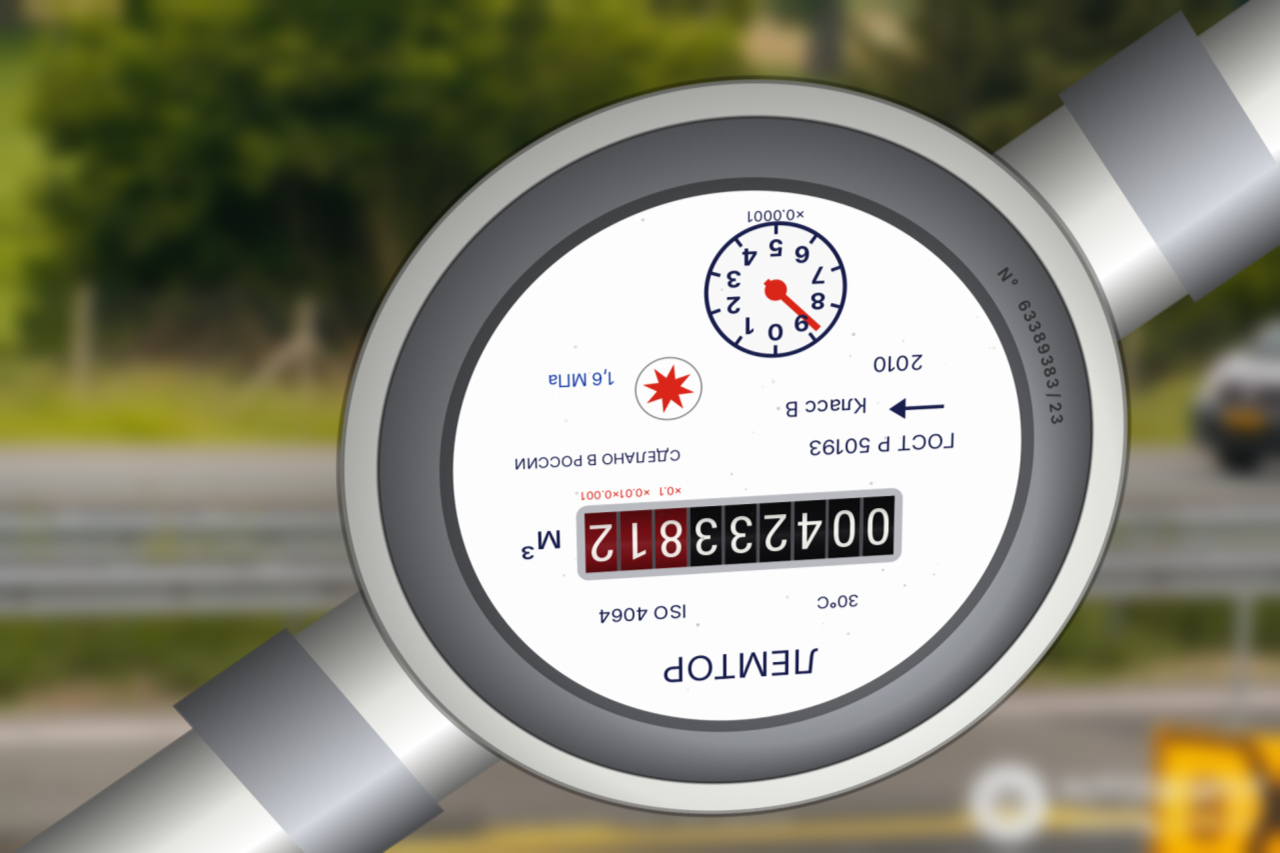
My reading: m³ 4233.8128
